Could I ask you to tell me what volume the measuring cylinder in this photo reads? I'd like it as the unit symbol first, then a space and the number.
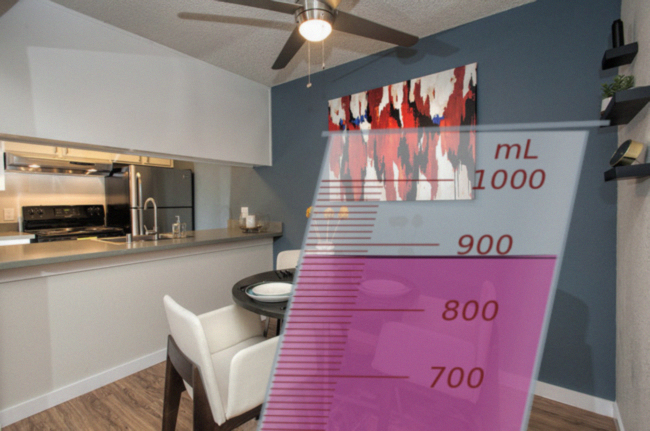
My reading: mL 880
